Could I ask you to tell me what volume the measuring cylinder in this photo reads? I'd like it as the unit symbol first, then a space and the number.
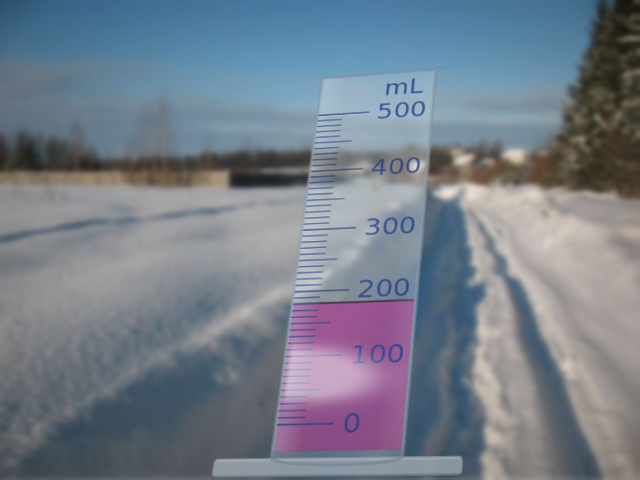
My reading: mL 180
